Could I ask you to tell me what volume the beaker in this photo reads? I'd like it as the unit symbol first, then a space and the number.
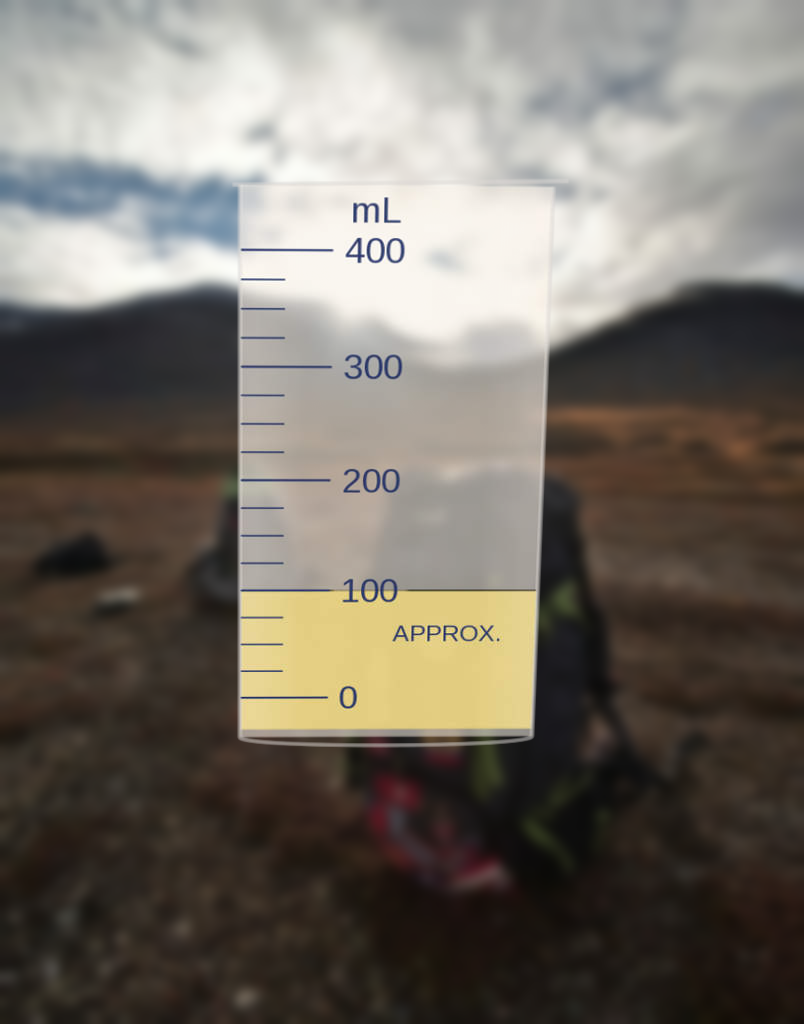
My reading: mL 100
